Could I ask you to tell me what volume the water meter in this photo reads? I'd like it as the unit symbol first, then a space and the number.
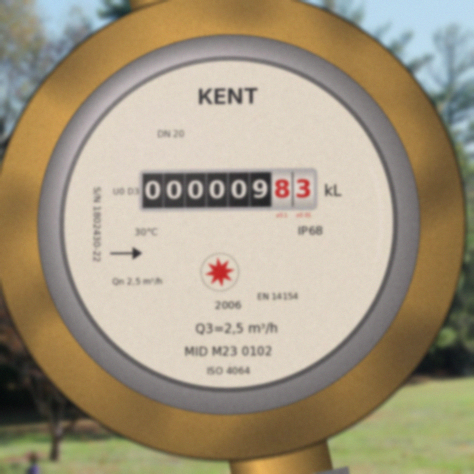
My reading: kL 9.83
